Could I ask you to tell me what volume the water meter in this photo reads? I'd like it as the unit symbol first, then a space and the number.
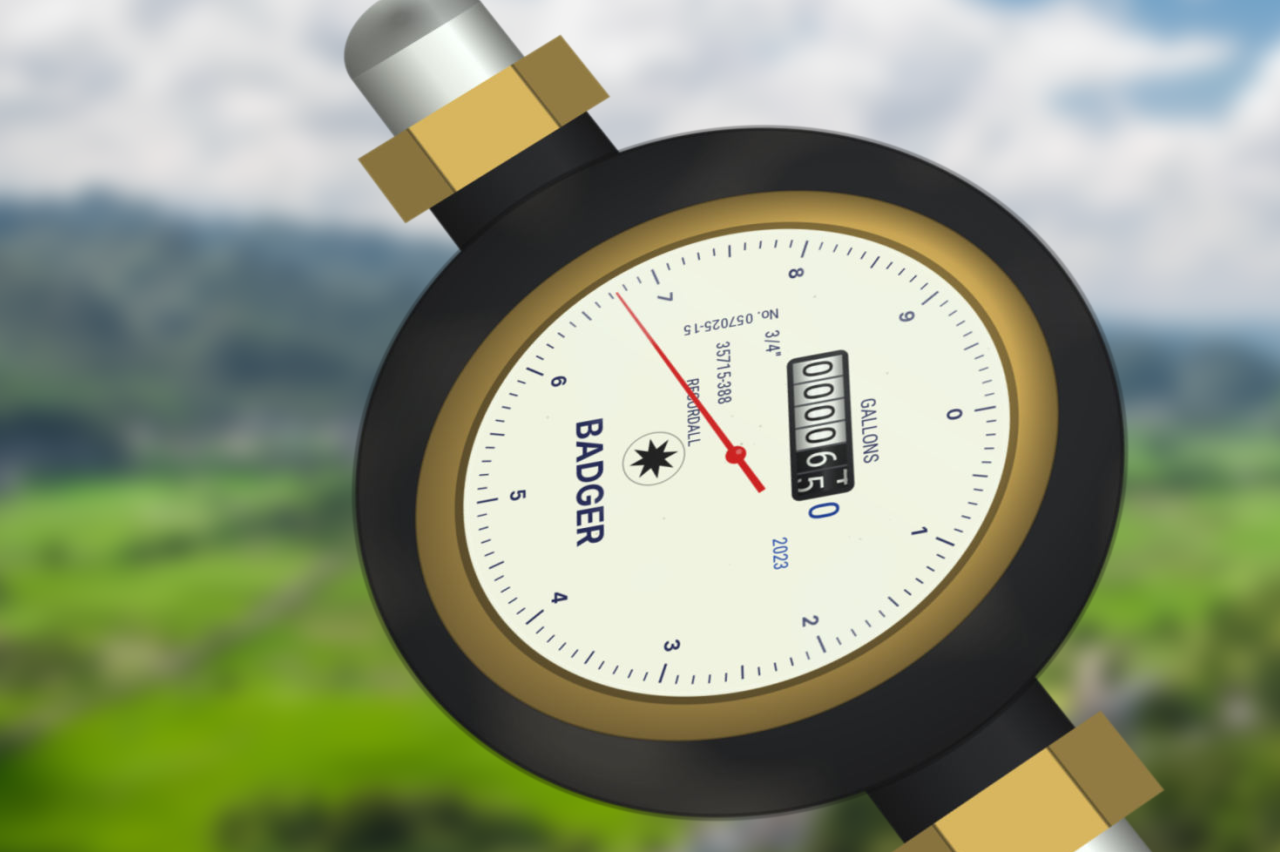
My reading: gal 646.7
